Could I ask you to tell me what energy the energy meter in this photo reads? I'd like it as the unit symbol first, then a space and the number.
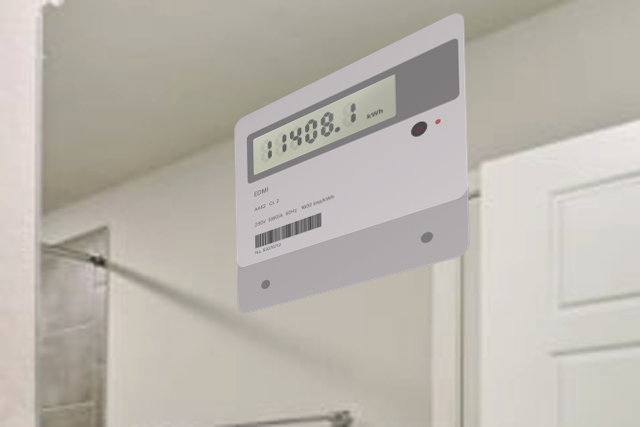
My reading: kWh 11408.1
